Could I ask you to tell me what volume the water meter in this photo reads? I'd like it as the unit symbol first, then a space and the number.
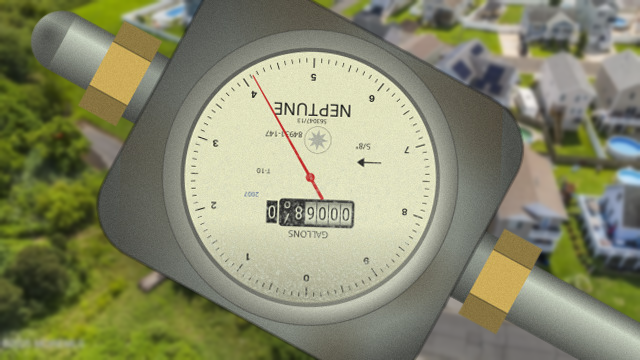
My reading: gal 6874.1
